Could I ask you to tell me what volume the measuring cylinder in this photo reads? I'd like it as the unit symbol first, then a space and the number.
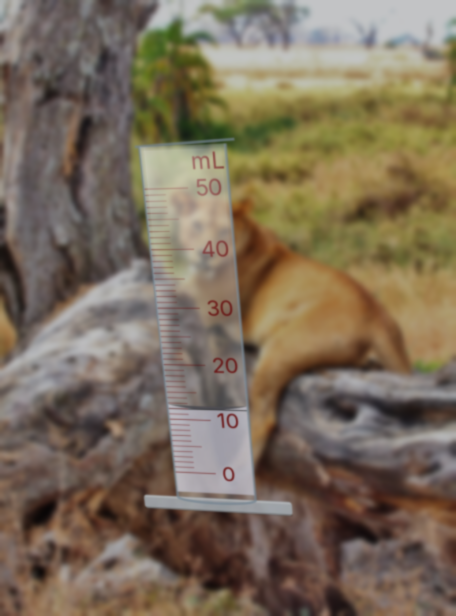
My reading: mL 12
